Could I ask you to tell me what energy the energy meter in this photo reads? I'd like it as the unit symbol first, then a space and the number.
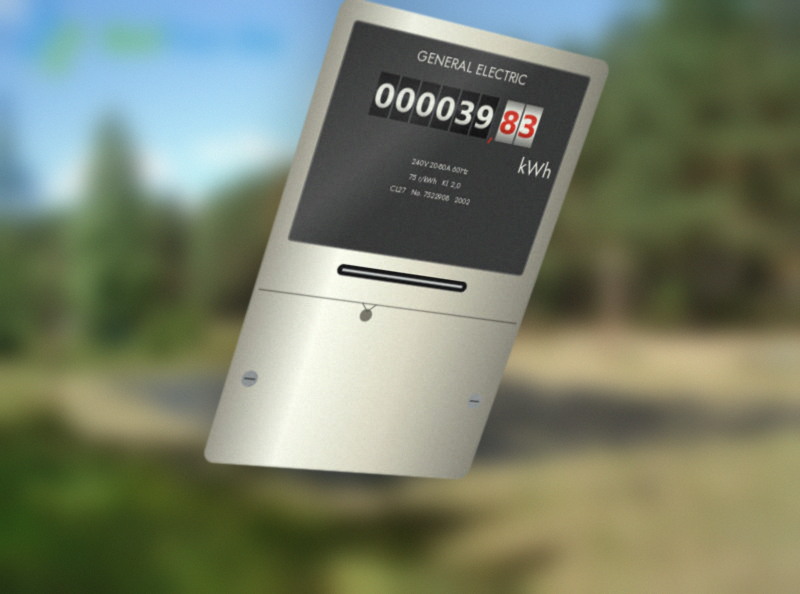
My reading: kWh 39.83
